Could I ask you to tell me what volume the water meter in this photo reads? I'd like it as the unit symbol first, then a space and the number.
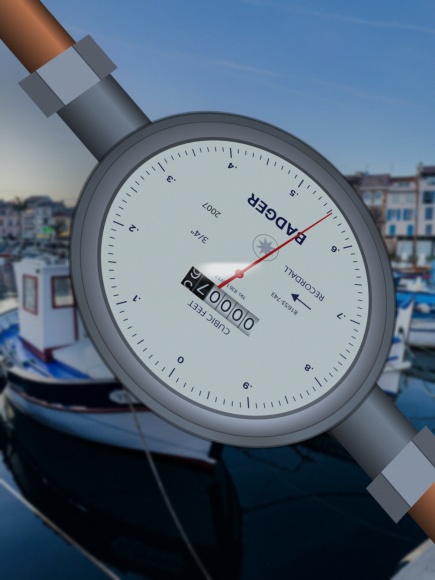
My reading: ft³ 75.55
